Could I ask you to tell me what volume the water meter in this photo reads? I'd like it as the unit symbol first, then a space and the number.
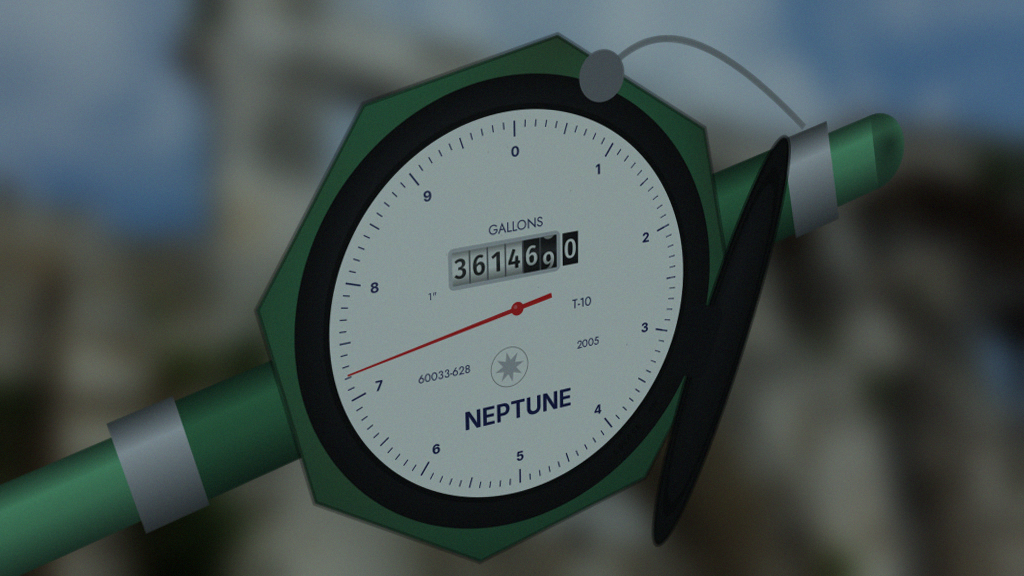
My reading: gal 3614687.2
